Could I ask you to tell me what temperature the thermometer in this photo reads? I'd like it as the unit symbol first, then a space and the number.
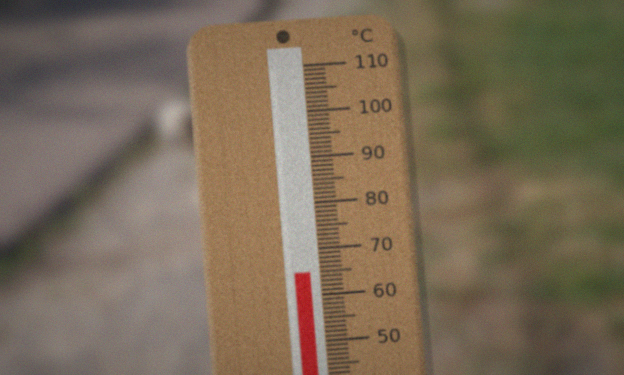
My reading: °C 65
